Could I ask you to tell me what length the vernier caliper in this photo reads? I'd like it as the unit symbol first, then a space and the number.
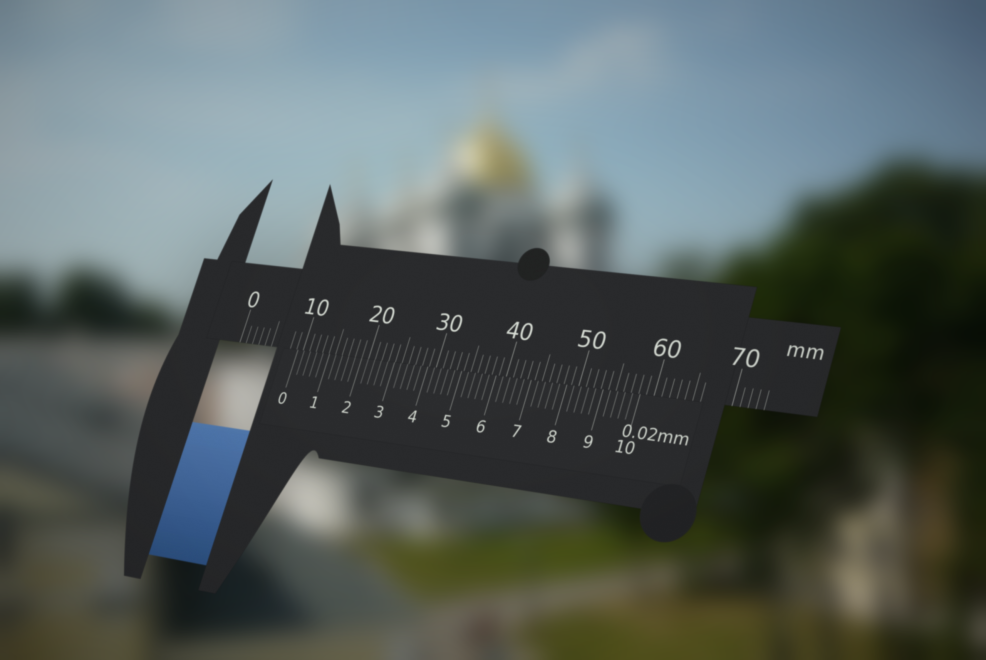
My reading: mm 9.2
